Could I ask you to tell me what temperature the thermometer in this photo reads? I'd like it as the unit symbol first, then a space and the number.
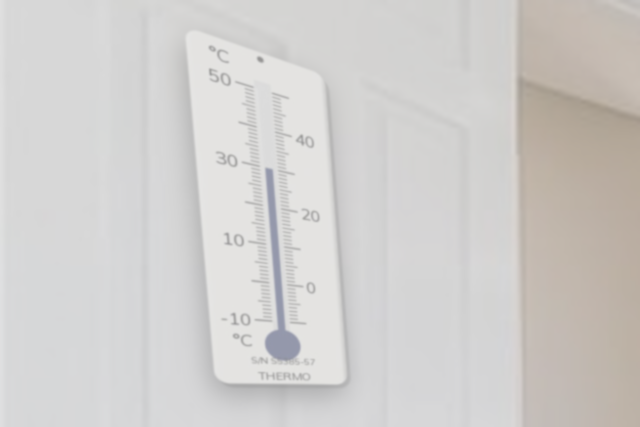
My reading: °C 30
